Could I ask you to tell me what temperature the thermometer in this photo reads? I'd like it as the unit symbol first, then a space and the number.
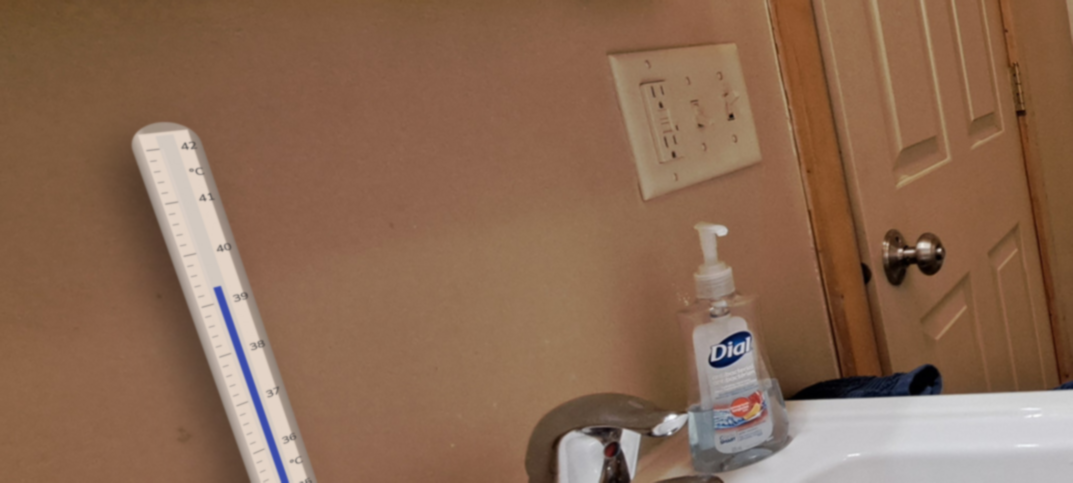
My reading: °C 39.3
